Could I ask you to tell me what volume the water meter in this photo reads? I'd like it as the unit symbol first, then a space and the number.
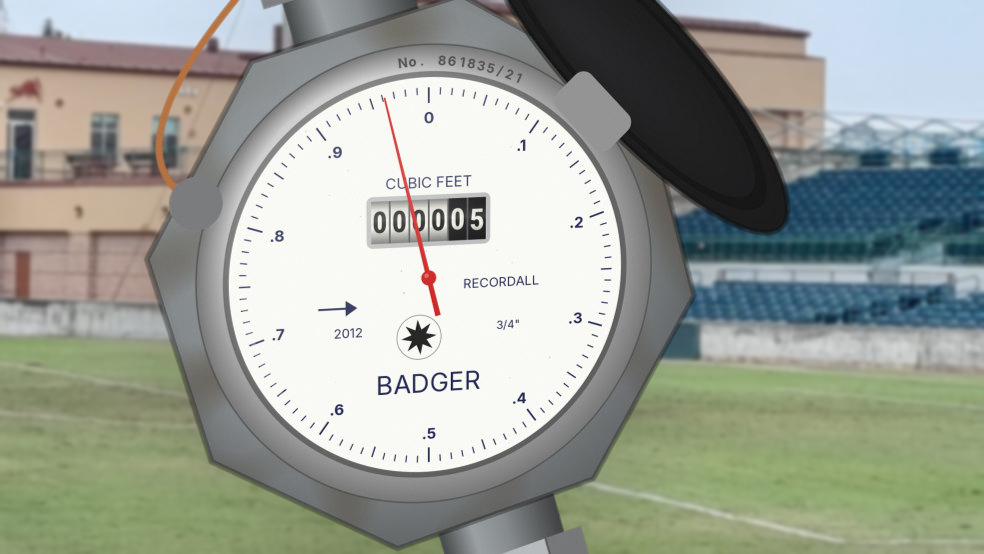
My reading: ft³ 4.96
